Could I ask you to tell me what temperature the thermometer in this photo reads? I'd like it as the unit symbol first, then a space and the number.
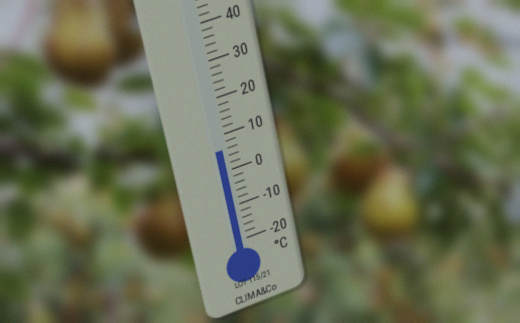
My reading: °C 6
